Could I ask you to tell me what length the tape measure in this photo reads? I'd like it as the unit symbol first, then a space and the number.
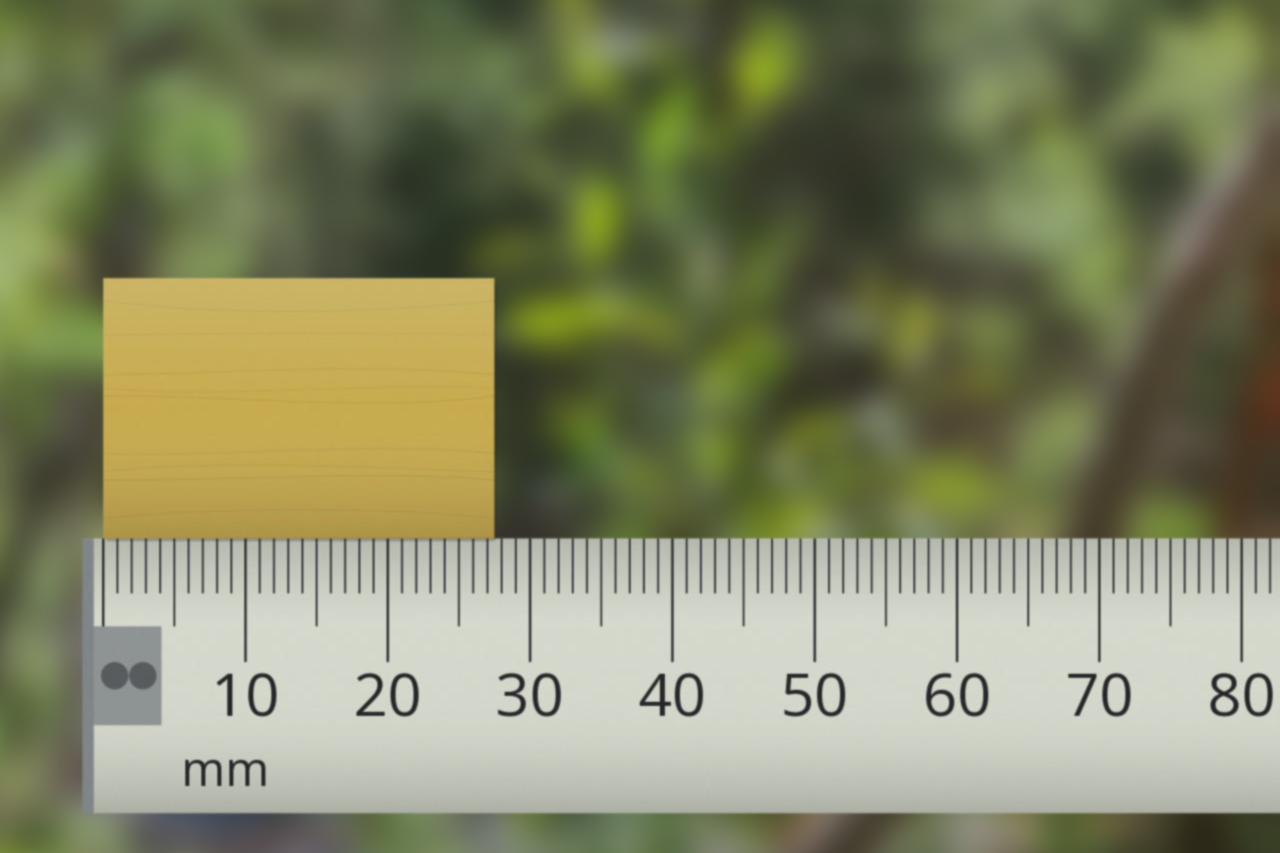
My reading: mm 27.5
